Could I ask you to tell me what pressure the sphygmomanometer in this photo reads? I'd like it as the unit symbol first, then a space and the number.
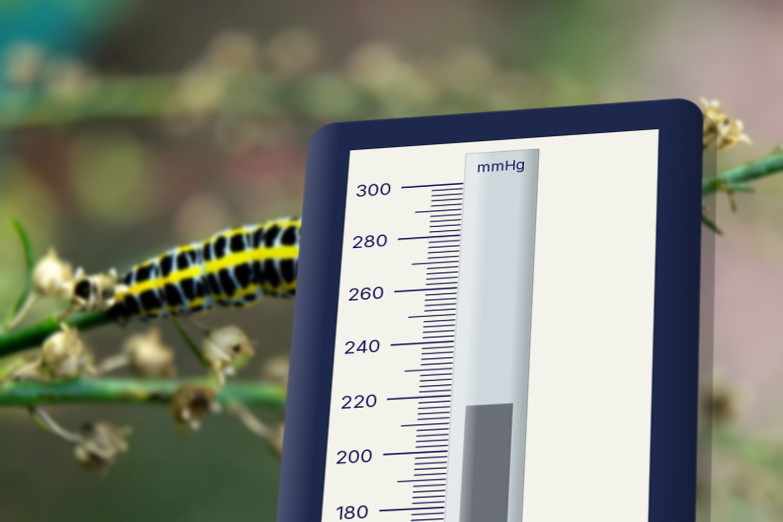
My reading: mmHg 216
